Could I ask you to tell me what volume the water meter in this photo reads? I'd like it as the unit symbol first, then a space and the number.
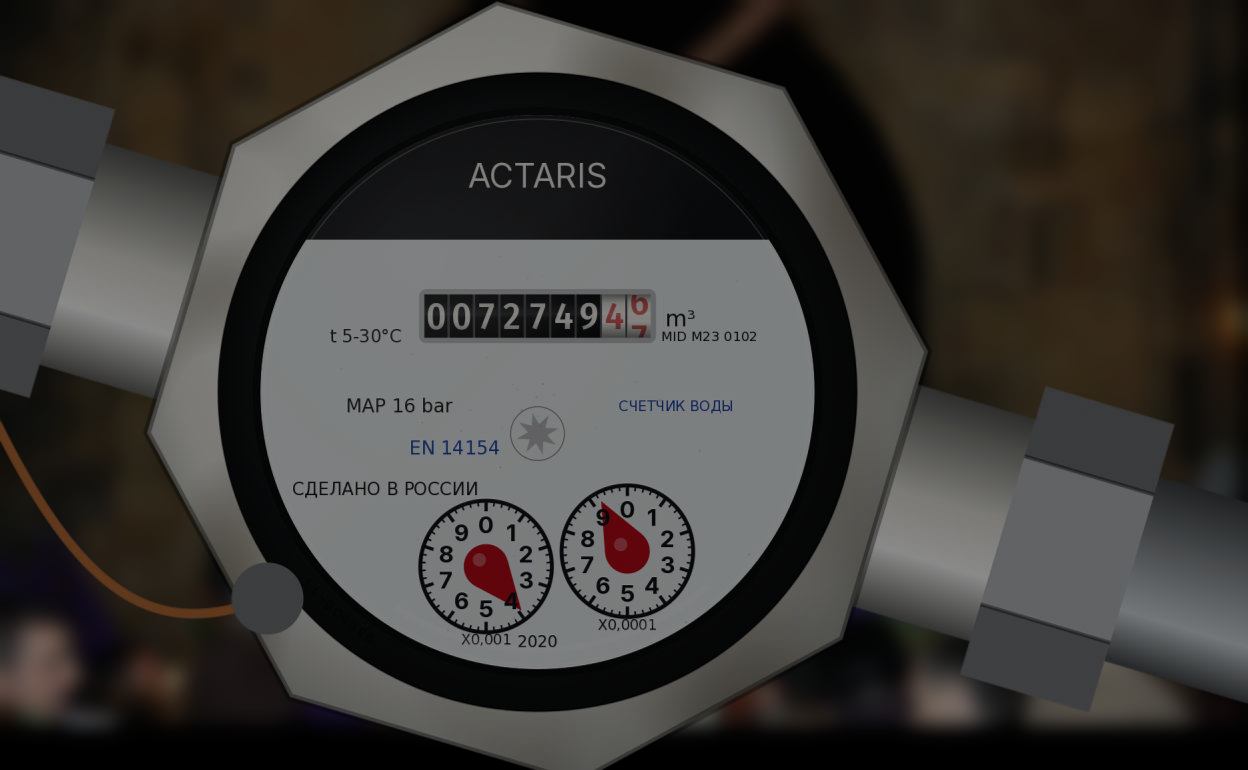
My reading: m³ 72749.4639
